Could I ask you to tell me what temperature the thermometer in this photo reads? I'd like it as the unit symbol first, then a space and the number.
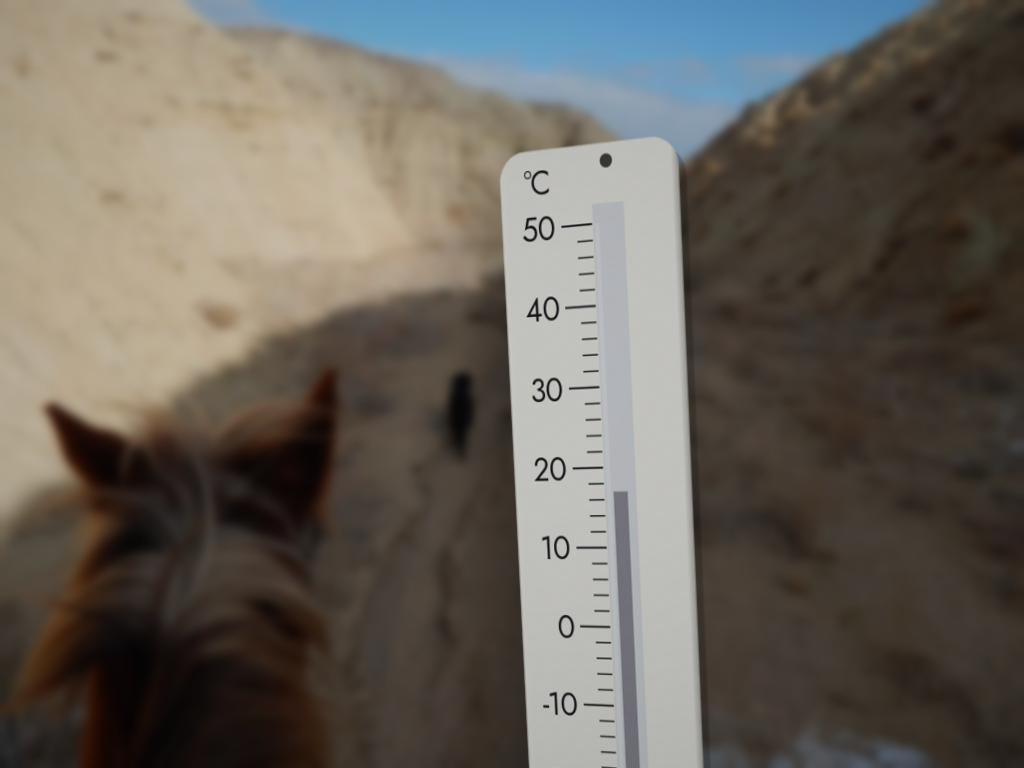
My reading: °C 17
